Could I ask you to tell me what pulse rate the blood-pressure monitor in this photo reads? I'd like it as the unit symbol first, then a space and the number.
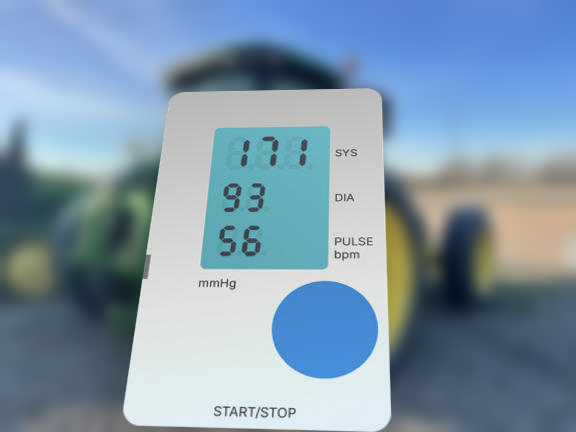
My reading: bpm 56
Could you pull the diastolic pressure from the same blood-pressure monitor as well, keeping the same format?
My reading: mmHg 93
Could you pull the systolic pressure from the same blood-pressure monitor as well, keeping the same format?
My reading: mmHg 171
